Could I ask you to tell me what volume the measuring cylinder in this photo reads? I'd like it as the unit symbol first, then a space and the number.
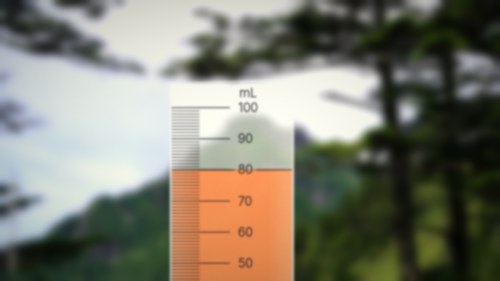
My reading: mL 80
